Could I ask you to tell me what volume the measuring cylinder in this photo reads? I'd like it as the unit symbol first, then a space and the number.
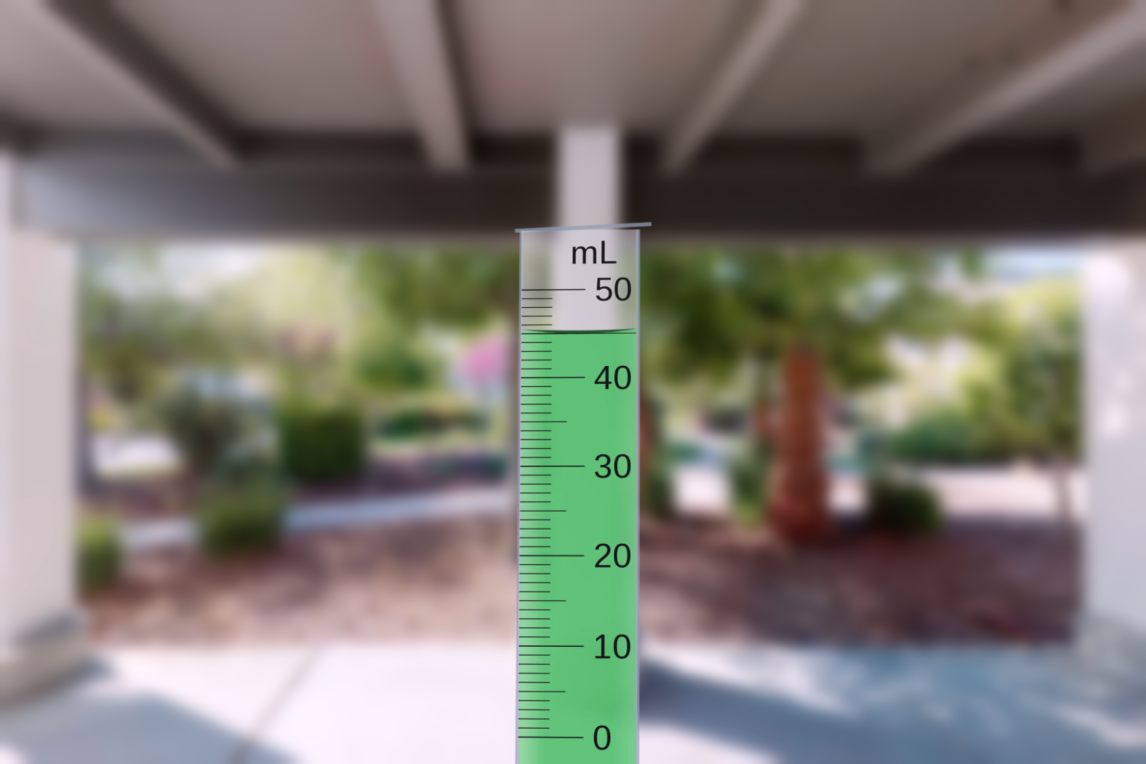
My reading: mL 45
